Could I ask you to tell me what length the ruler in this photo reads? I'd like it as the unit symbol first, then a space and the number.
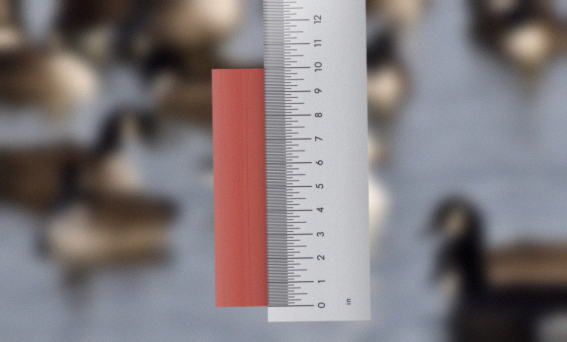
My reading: in 10
